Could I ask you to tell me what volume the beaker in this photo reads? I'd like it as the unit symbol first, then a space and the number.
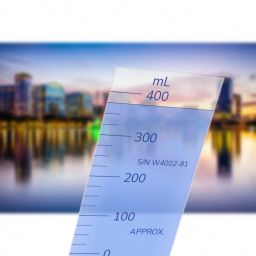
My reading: mL 375
